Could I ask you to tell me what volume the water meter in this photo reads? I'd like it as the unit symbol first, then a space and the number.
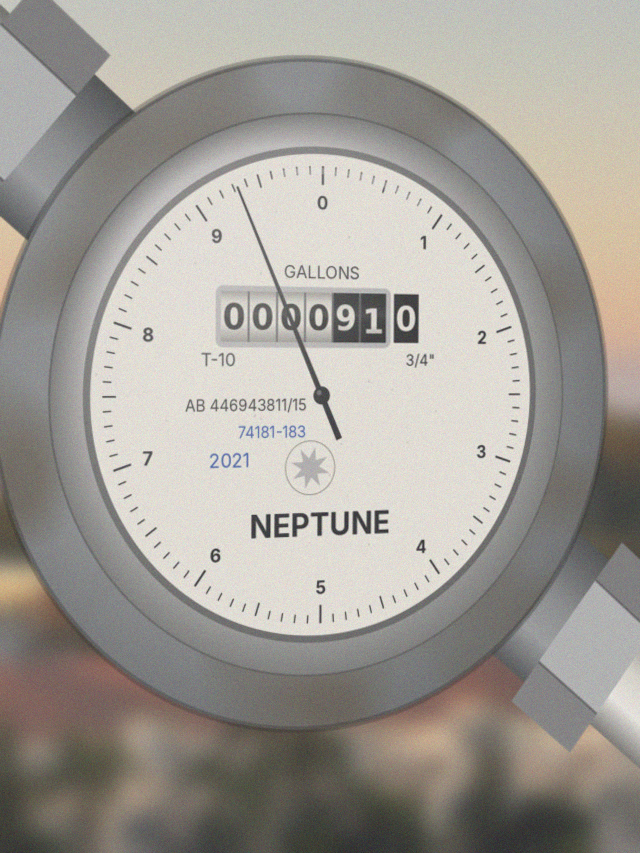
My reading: gal 909.3
